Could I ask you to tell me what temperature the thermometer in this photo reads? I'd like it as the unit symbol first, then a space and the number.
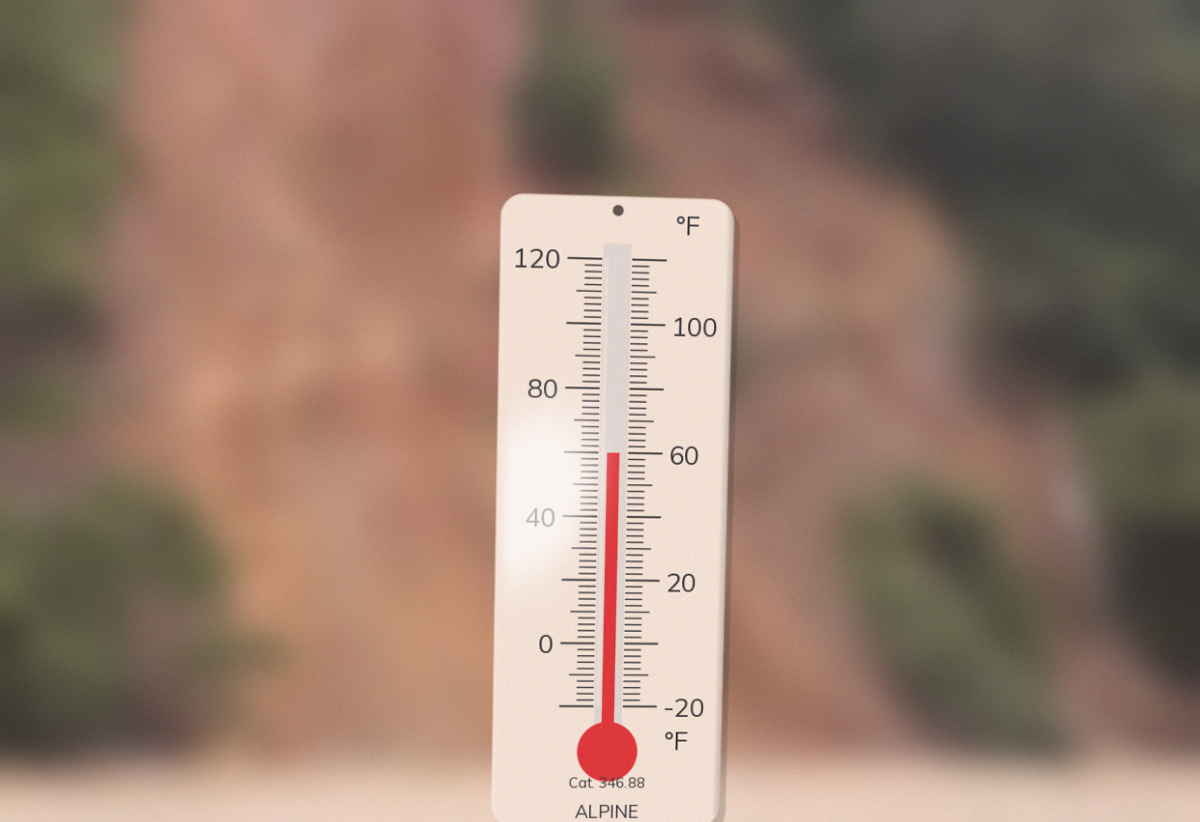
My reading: °F 60
